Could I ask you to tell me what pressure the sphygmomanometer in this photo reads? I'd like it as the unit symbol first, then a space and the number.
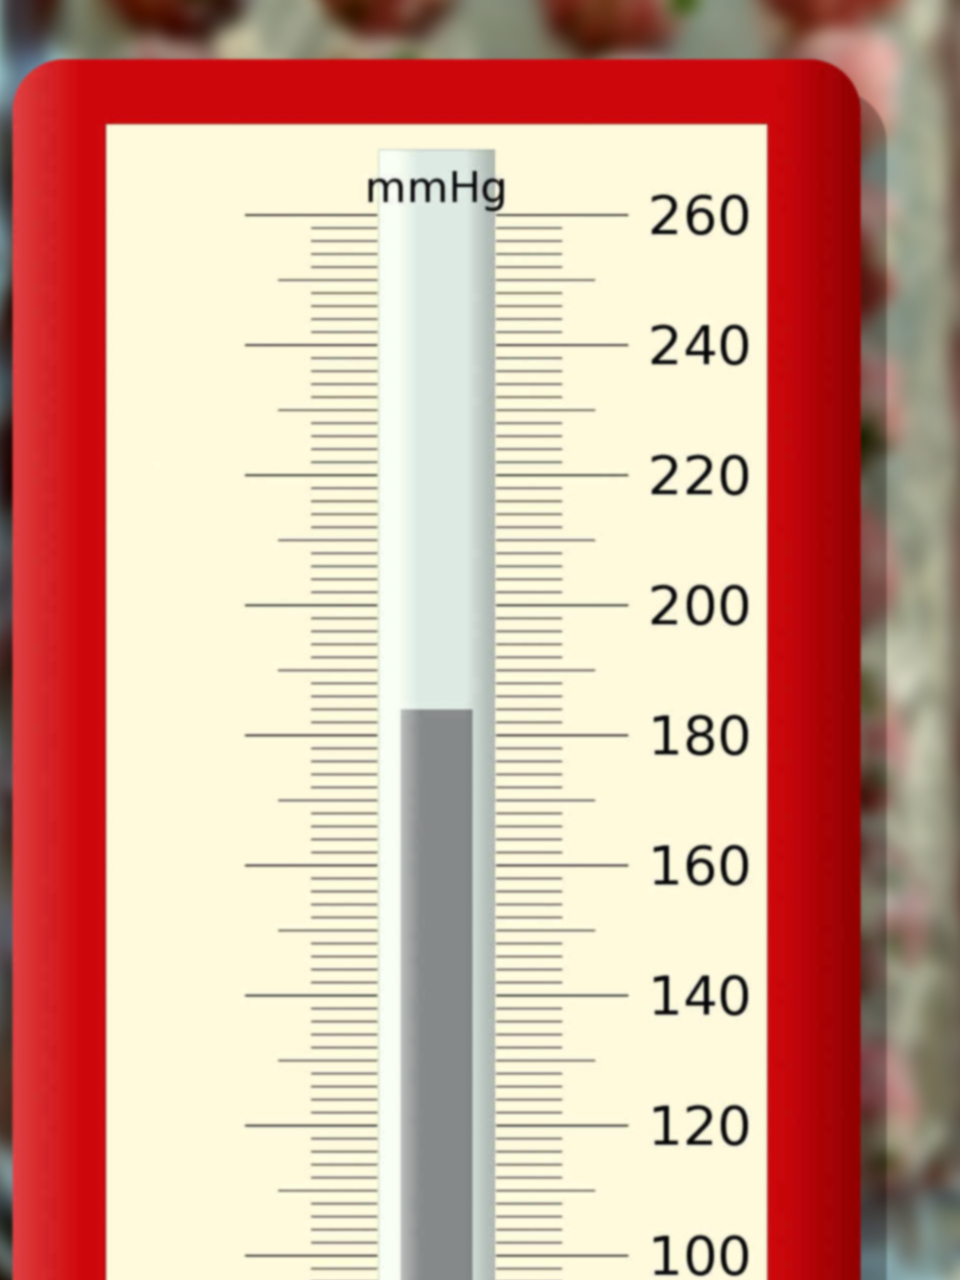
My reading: mmHg 184
